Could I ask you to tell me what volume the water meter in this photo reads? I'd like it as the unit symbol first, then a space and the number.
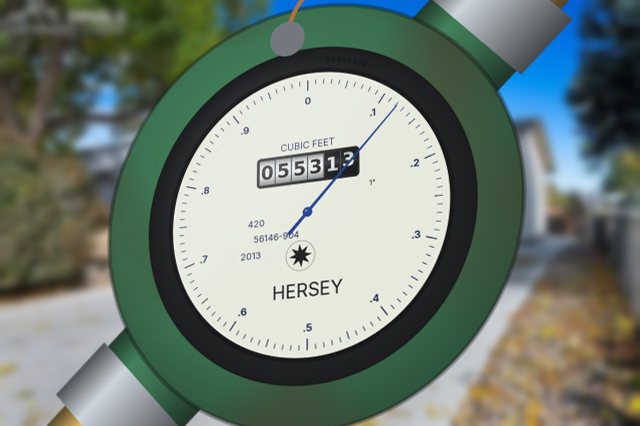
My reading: ft³ 55313.12
